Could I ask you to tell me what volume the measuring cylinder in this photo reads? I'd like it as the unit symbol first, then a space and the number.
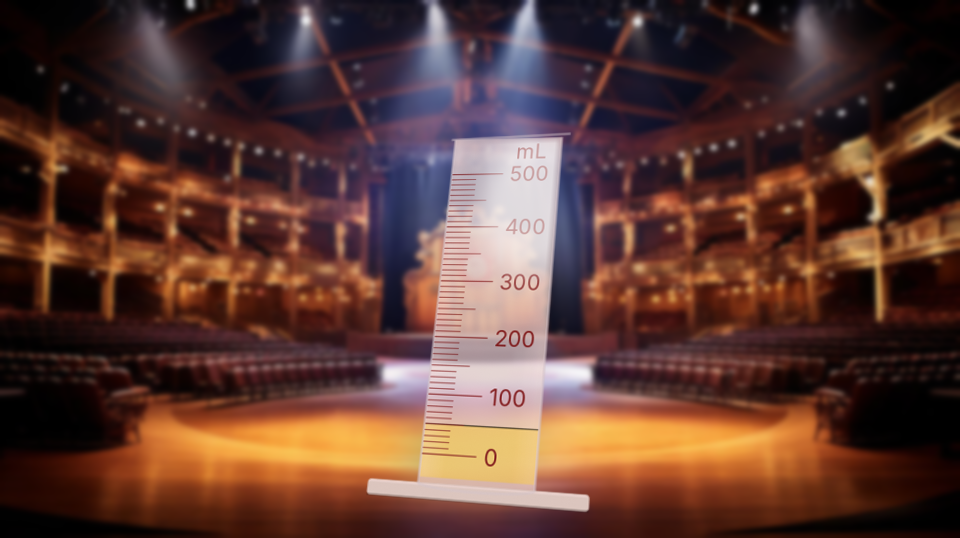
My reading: mL 50
